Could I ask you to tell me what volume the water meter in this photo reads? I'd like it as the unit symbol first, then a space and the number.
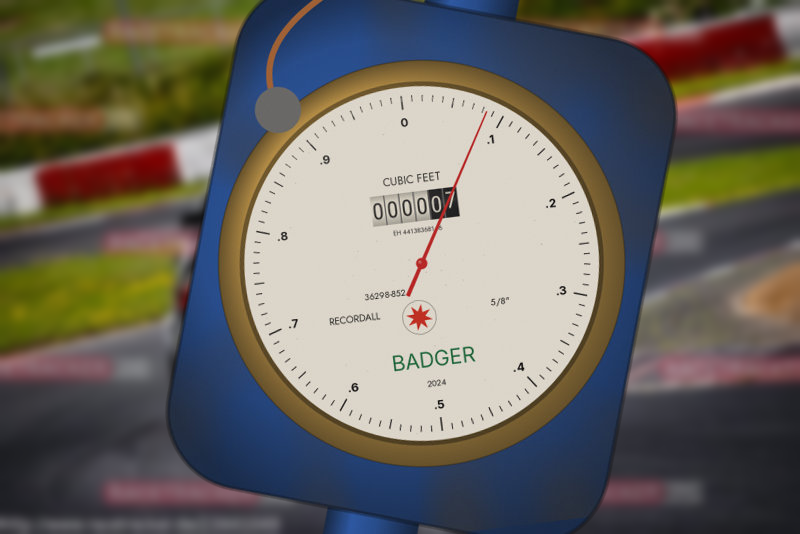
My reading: ft³ 7.08
